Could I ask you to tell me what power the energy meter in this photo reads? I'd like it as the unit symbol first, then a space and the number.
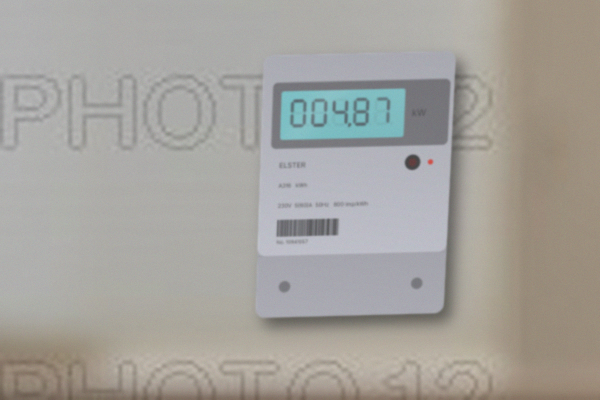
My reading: kW 4.87
